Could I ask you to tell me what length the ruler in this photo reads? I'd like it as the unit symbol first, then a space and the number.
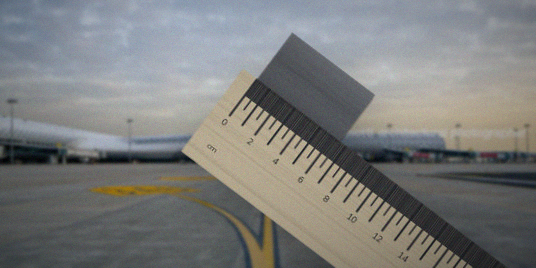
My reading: cm 6.5
